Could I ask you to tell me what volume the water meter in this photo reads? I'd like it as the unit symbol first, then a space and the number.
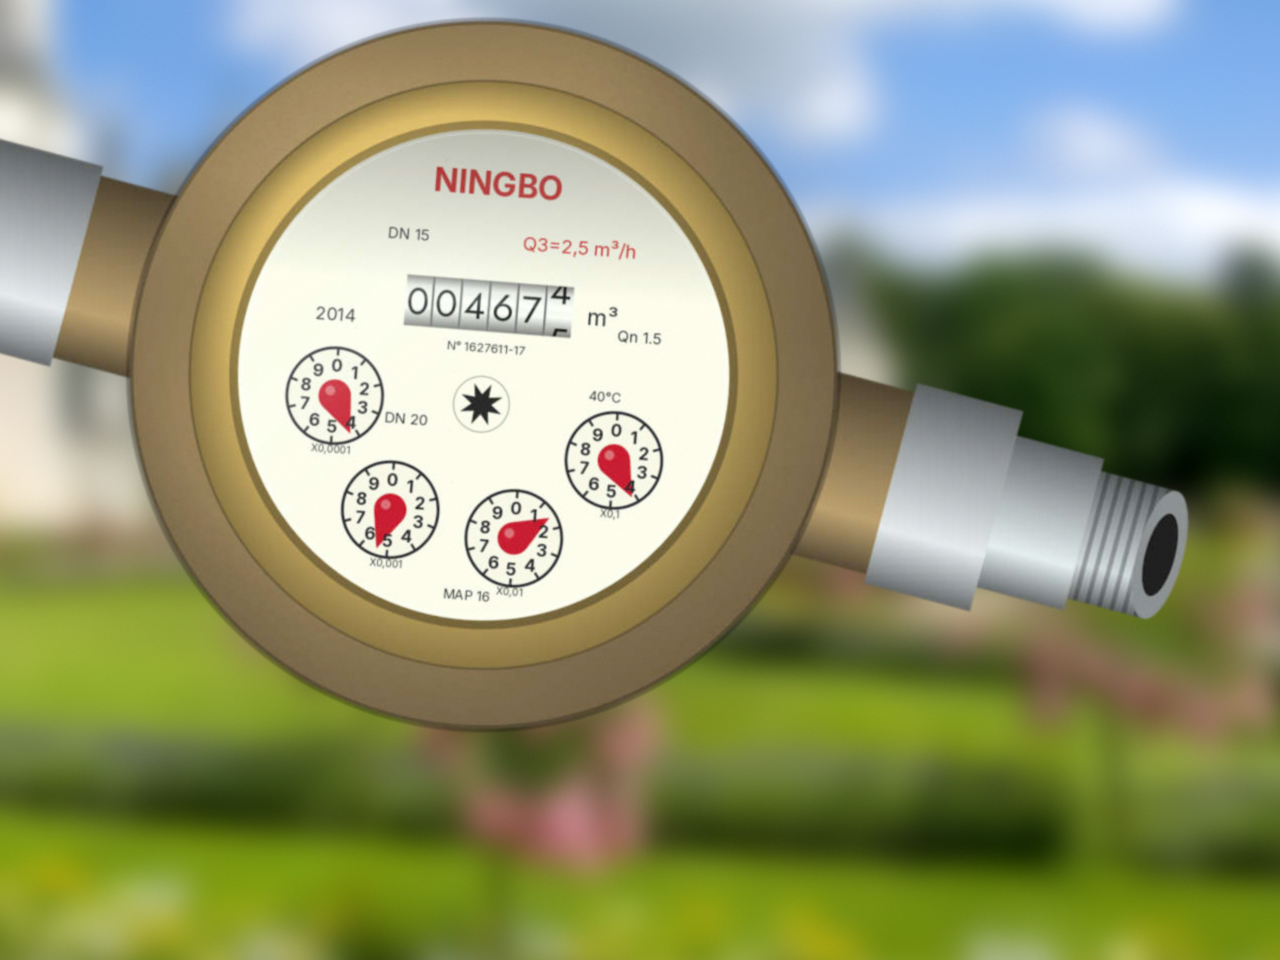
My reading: m³ 4674.4154
